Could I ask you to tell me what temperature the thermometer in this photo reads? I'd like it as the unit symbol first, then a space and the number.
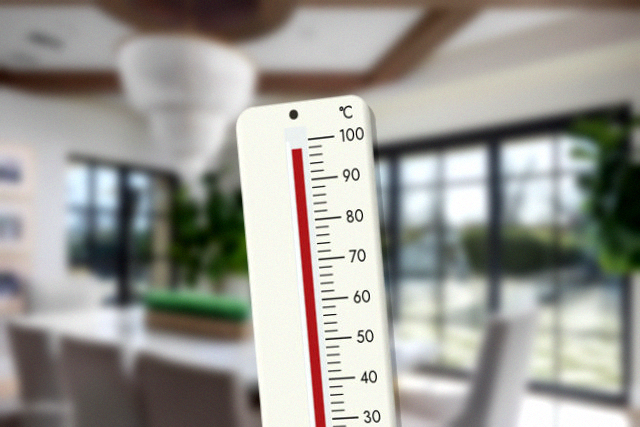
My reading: °C 98
